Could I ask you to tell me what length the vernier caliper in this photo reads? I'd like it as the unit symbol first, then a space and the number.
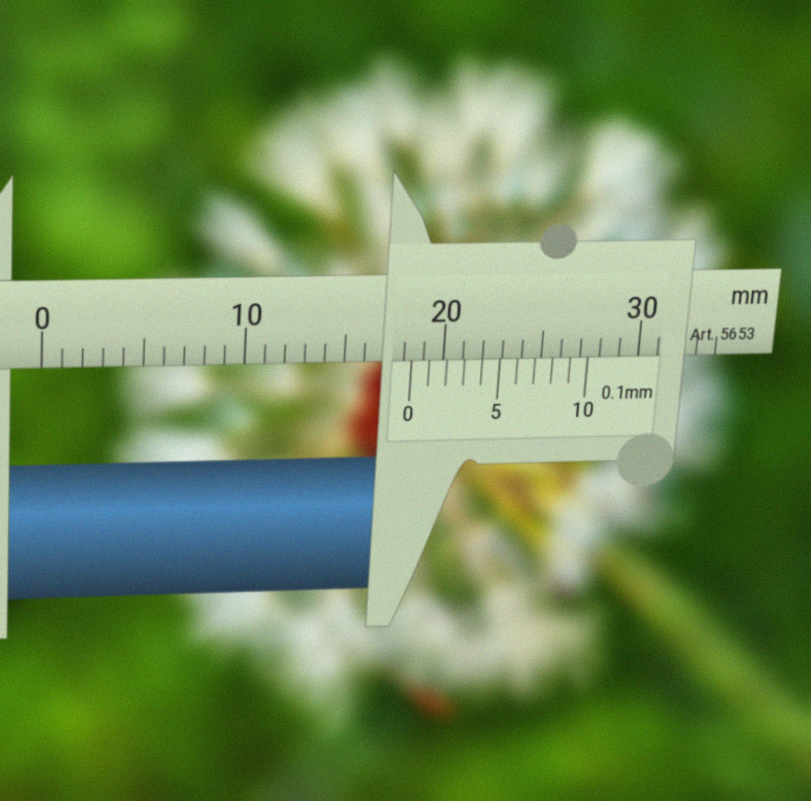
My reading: mm 18.4
